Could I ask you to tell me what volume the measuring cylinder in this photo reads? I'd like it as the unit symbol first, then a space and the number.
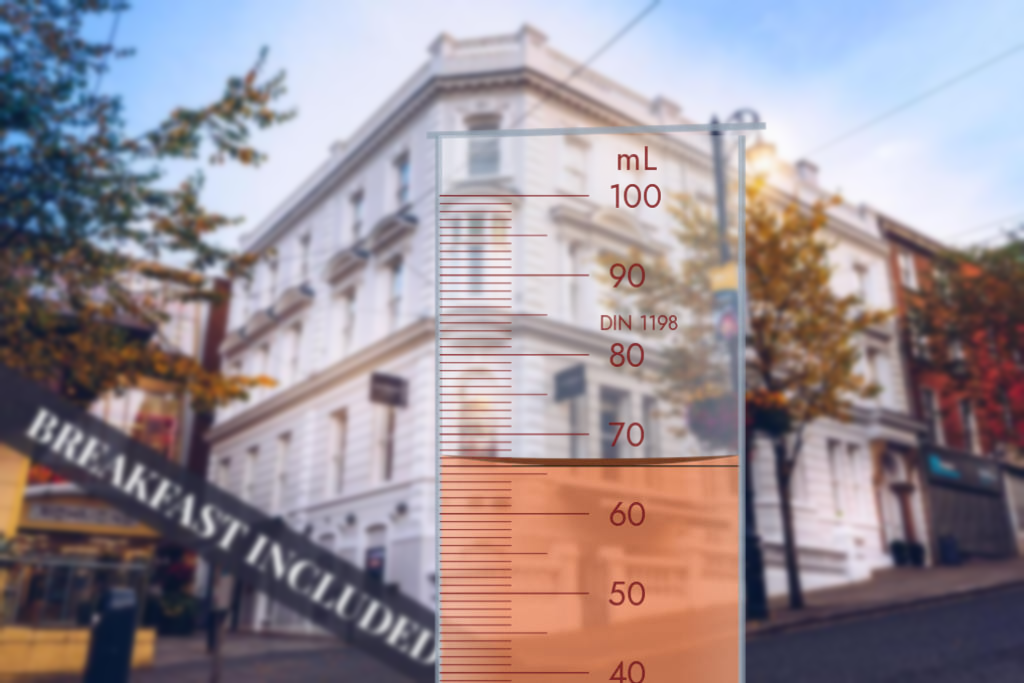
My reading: mL 66
